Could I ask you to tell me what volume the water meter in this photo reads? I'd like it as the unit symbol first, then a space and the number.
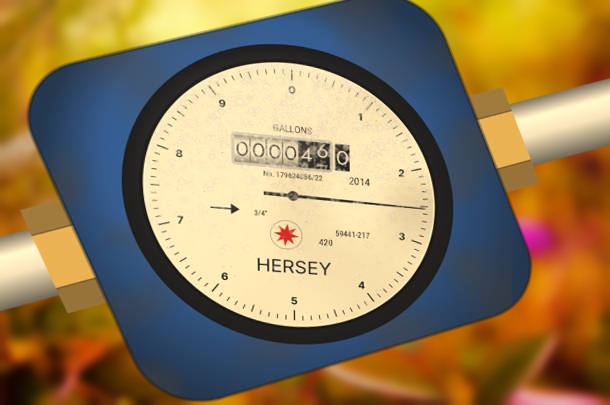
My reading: gal 462.5
